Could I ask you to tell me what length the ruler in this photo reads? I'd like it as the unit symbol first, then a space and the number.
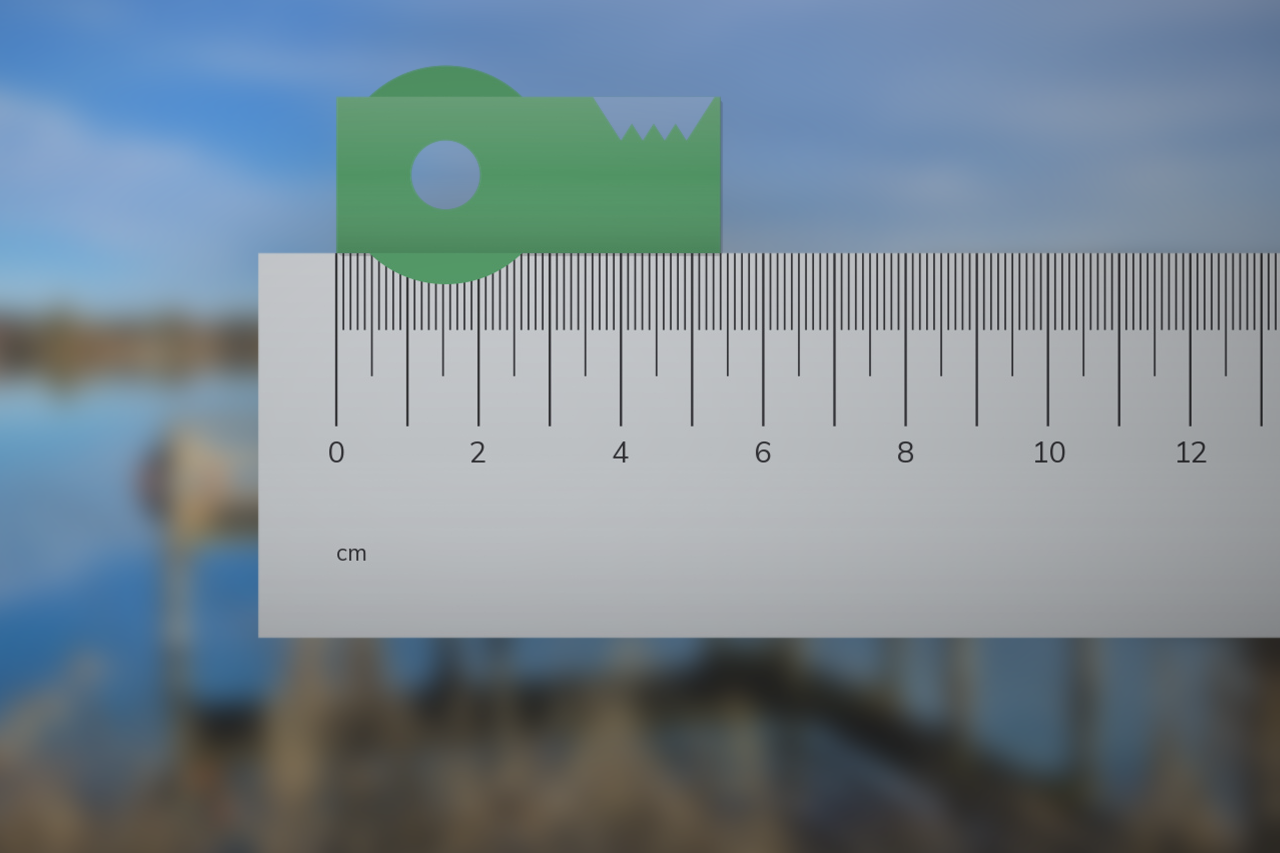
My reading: cm 5.4
